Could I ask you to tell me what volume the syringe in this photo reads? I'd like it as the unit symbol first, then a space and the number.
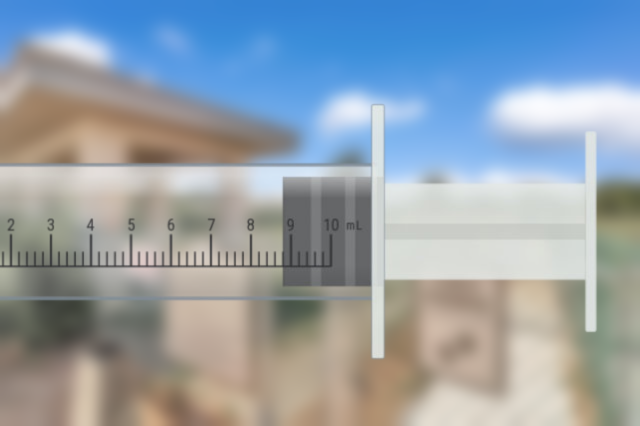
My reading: mL 8.8
